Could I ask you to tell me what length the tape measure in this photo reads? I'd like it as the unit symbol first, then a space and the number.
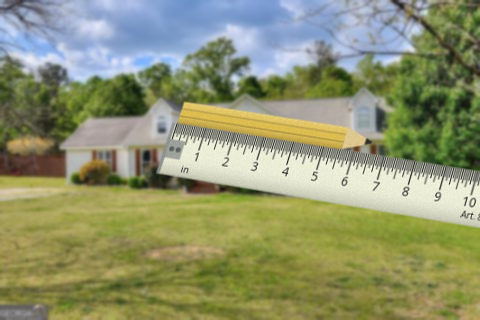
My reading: in 6.5
